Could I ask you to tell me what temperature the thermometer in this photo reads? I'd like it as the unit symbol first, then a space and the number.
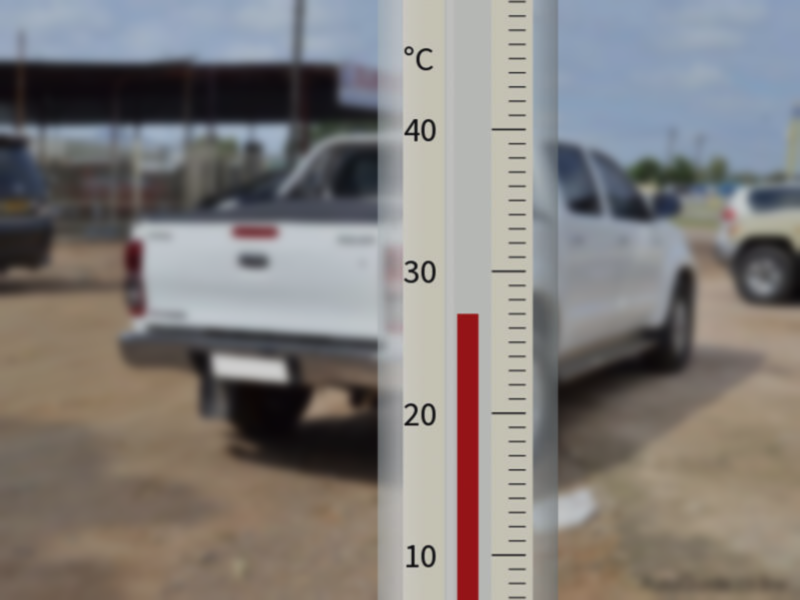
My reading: °C 27
